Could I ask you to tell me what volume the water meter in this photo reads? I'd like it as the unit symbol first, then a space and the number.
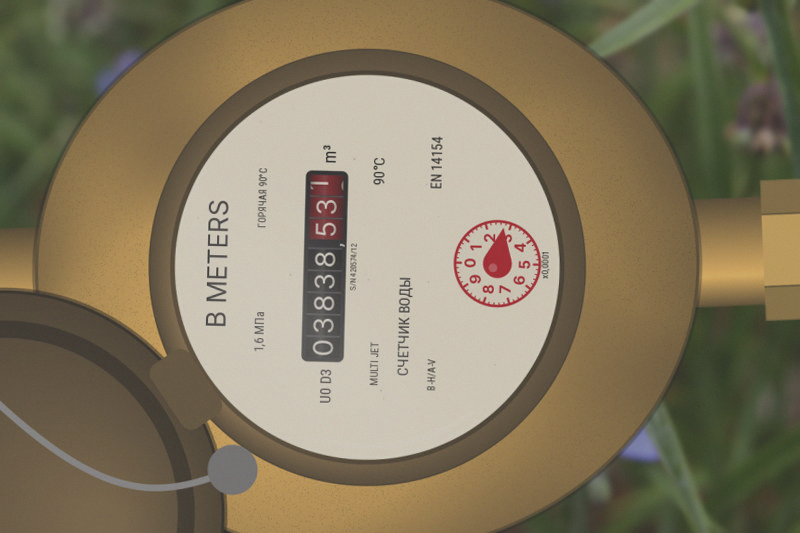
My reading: m³ 3838.5312
